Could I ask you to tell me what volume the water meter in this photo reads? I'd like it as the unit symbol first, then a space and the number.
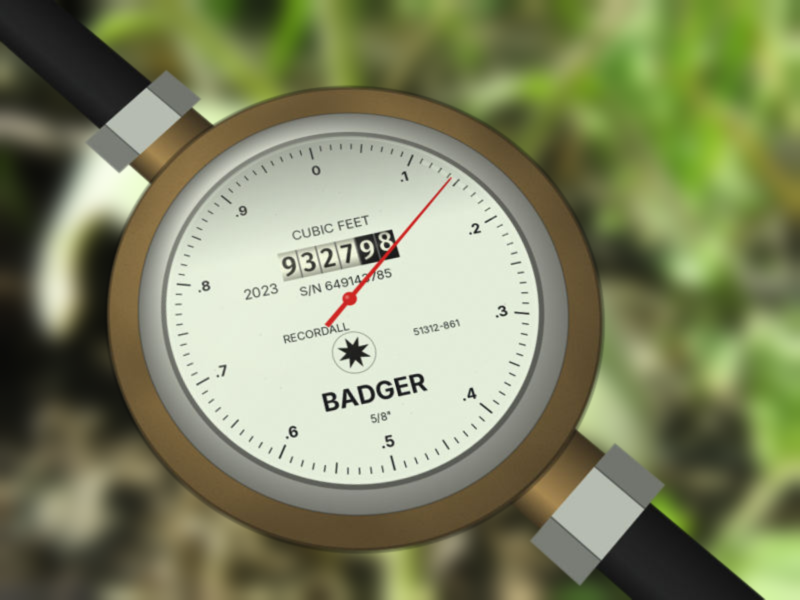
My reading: ft³ 932798.14
